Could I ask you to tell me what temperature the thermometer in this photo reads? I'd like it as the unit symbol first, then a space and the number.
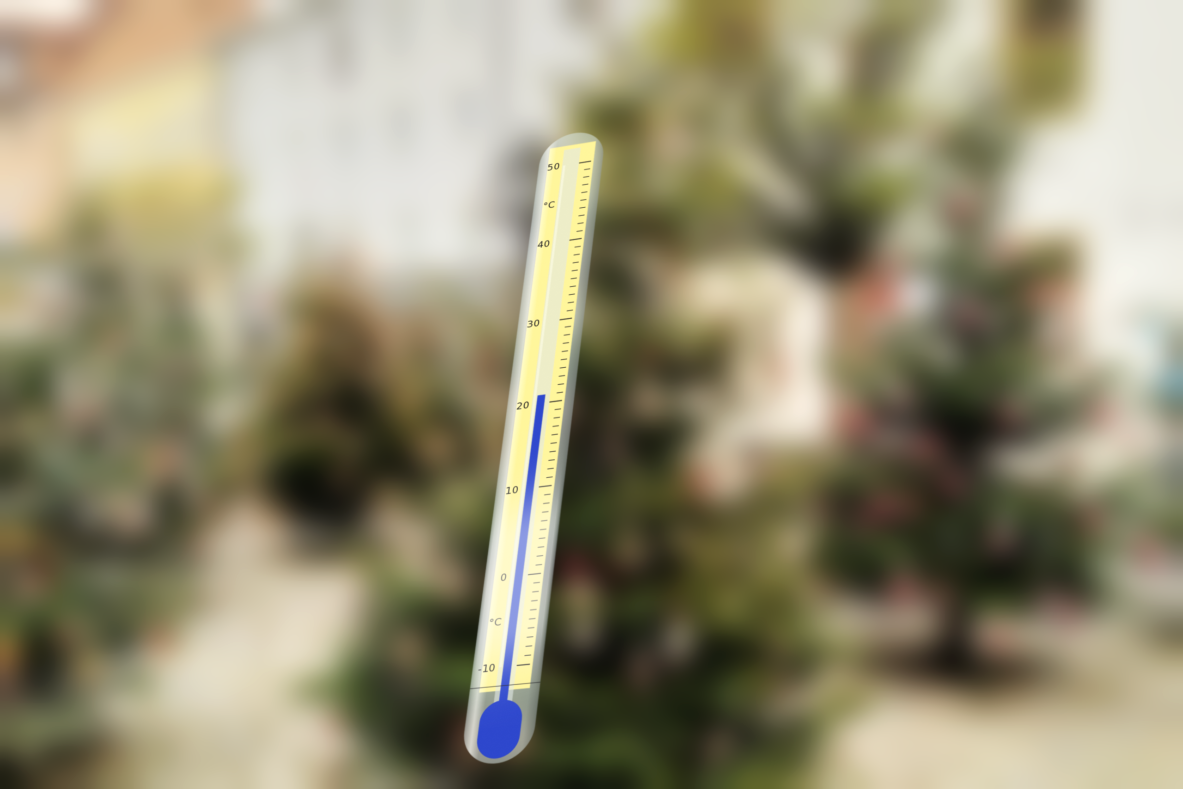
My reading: °C 21
